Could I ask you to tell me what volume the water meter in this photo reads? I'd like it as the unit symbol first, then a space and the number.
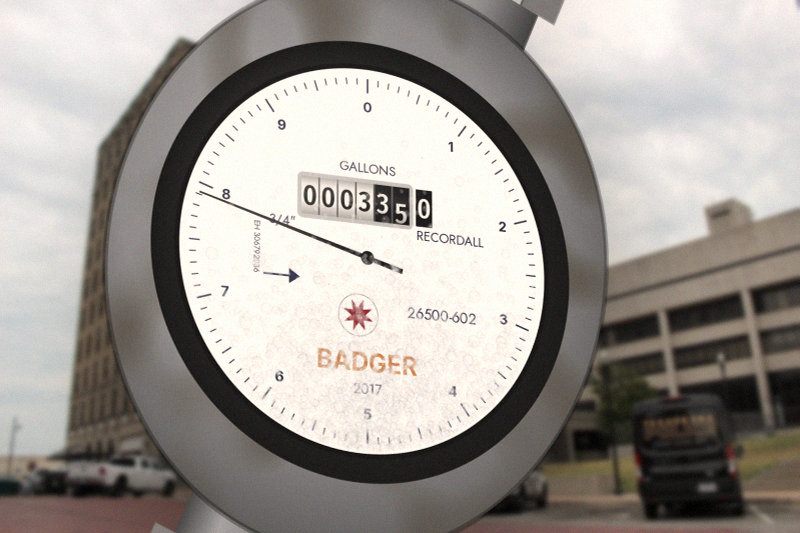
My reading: gal 3347.9
